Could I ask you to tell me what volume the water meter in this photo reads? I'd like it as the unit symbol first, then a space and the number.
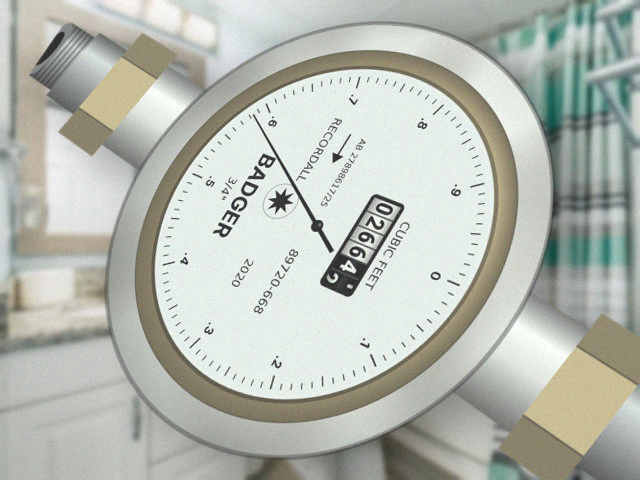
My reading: ft³ 26641.58
